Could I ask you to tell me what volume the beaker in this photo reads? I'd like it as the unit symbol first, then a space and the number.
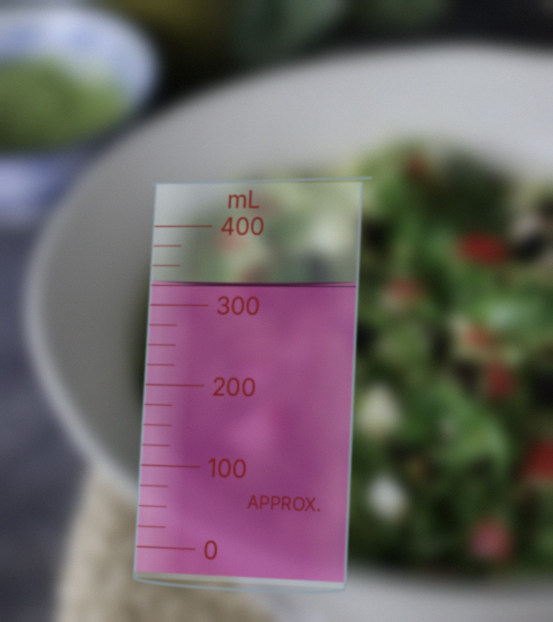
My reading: mL 325
